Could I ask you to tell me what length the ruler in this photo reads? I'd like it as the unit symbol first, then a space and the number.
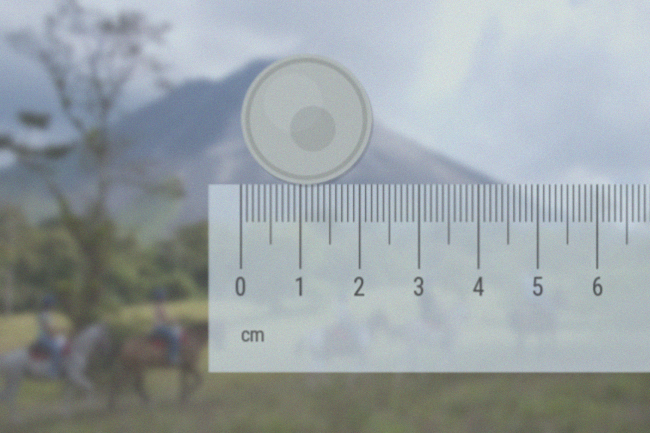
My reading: cm 2.2
